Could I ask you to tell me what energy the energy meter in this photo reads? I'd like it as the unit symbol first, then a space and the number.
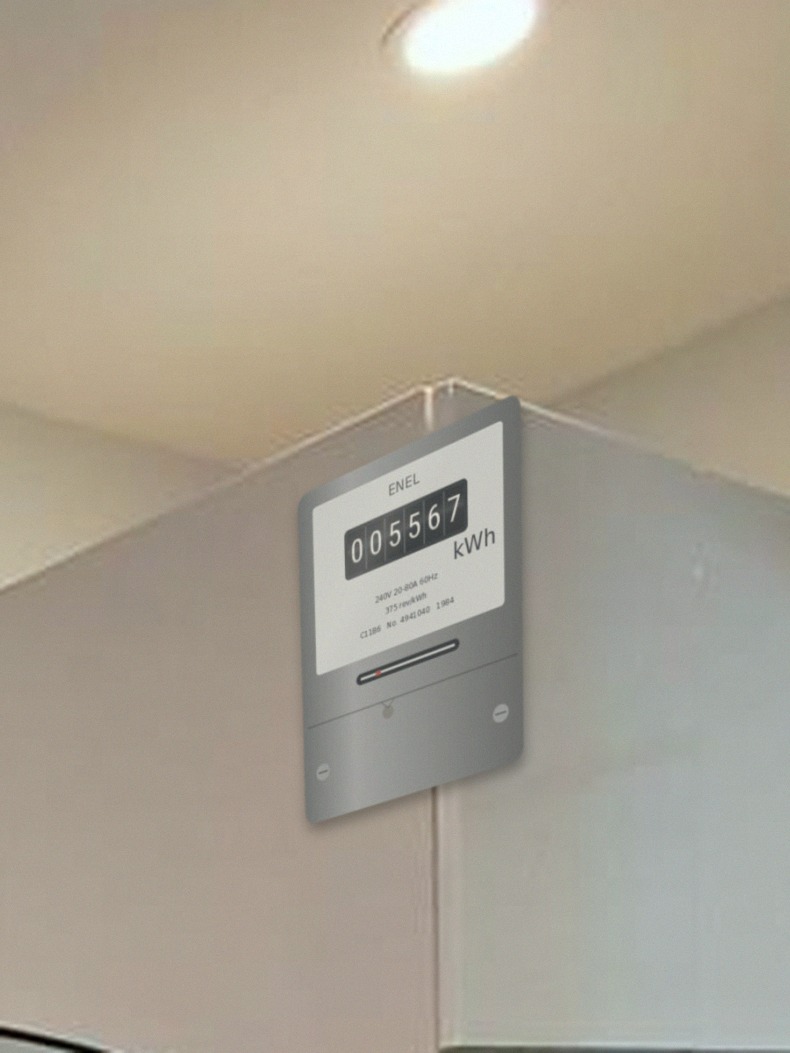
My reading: kWh 5567
